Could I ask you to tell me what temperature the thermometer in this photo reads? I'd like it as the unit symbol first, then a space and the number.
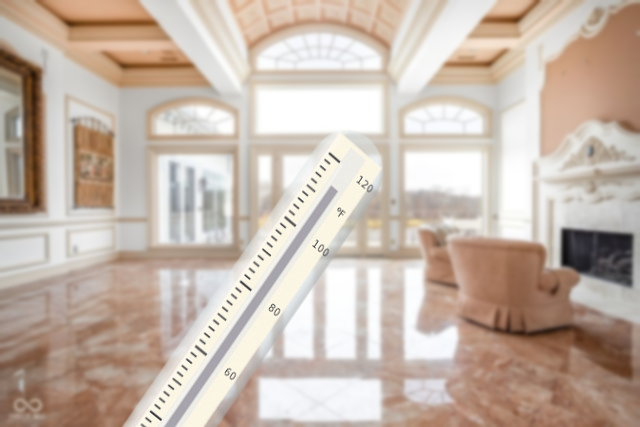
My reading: °F 114
